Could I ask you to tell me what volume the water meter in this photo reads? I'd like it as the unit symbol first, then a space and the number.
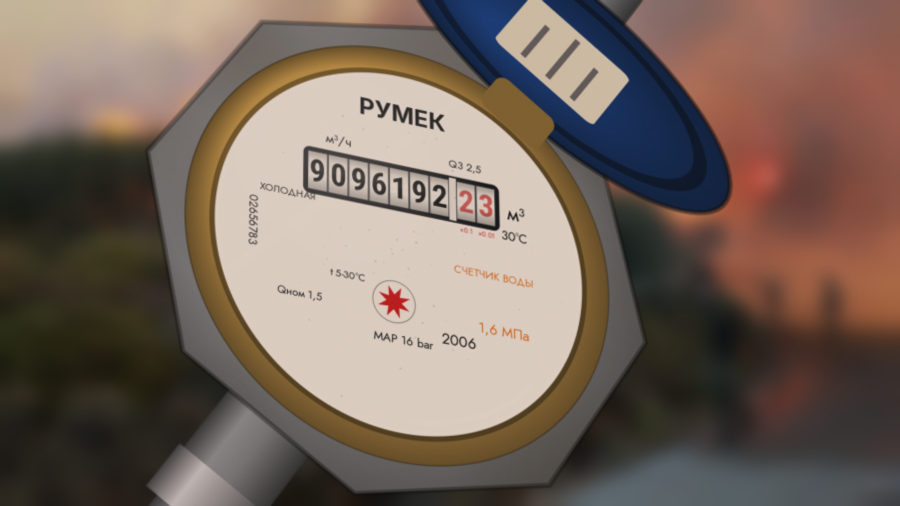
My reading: m³ 9096192.23
